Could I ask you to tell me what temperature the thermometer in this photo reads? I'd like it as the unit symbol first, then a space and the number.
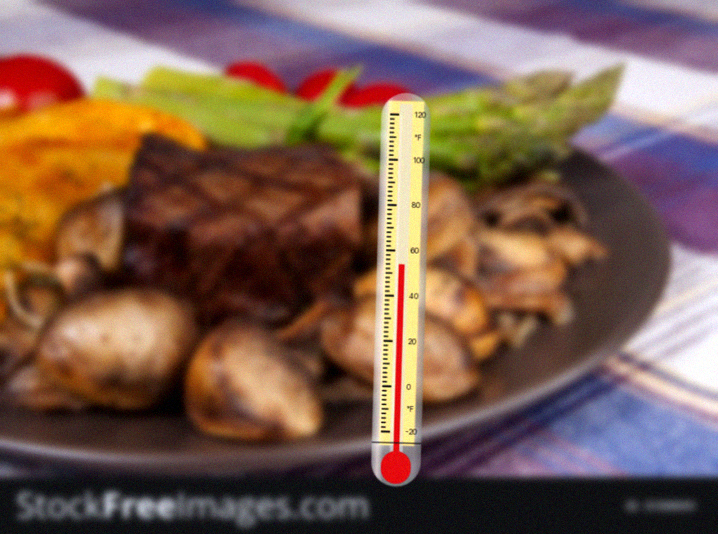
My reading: °F 54
